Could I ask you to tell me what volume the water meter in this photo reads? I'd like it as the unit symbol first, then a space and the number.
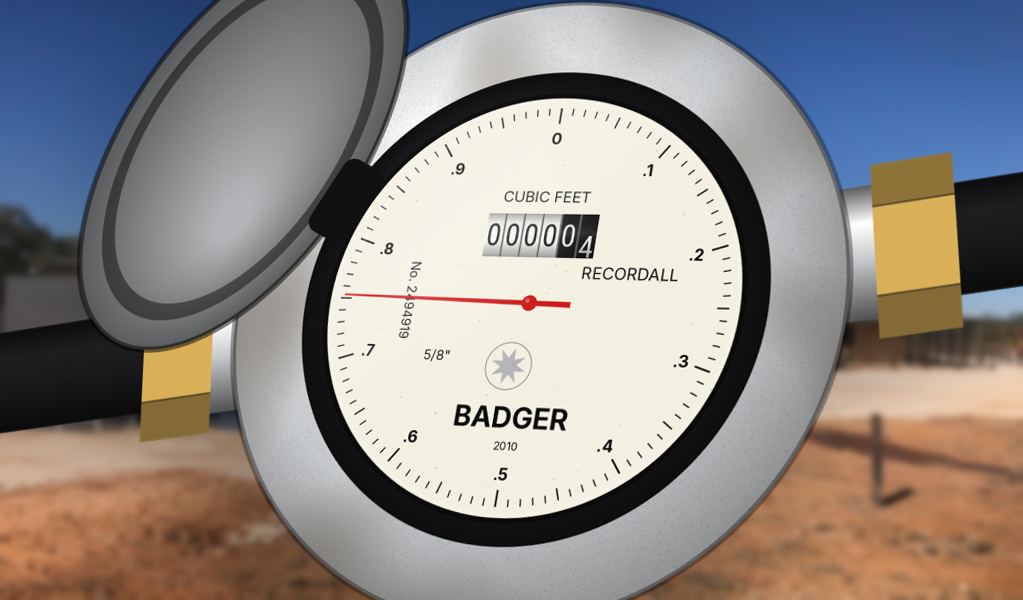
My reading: ft³ 3.75
